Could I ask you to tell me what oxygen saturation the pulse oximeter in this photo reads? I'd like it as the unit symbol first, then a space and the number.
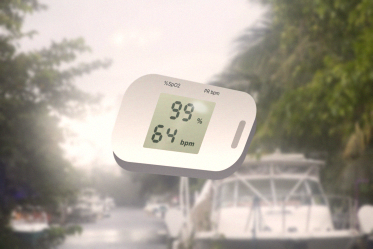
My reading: % 99
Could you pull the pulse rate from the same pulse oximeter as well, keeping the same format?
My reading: bpm 64
